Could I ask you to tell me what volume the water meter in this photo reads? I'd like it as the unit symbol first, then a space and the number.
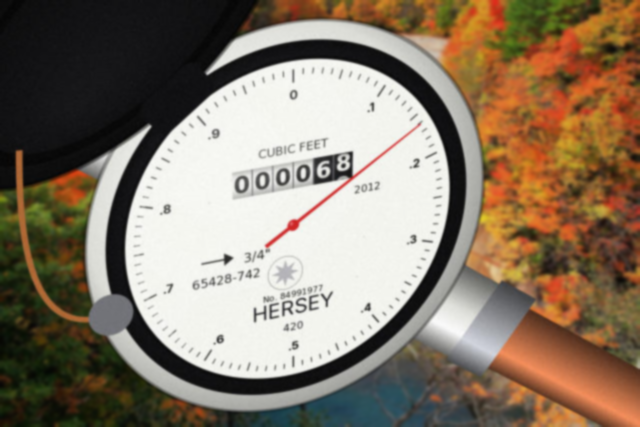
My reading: ft³ 68.16
